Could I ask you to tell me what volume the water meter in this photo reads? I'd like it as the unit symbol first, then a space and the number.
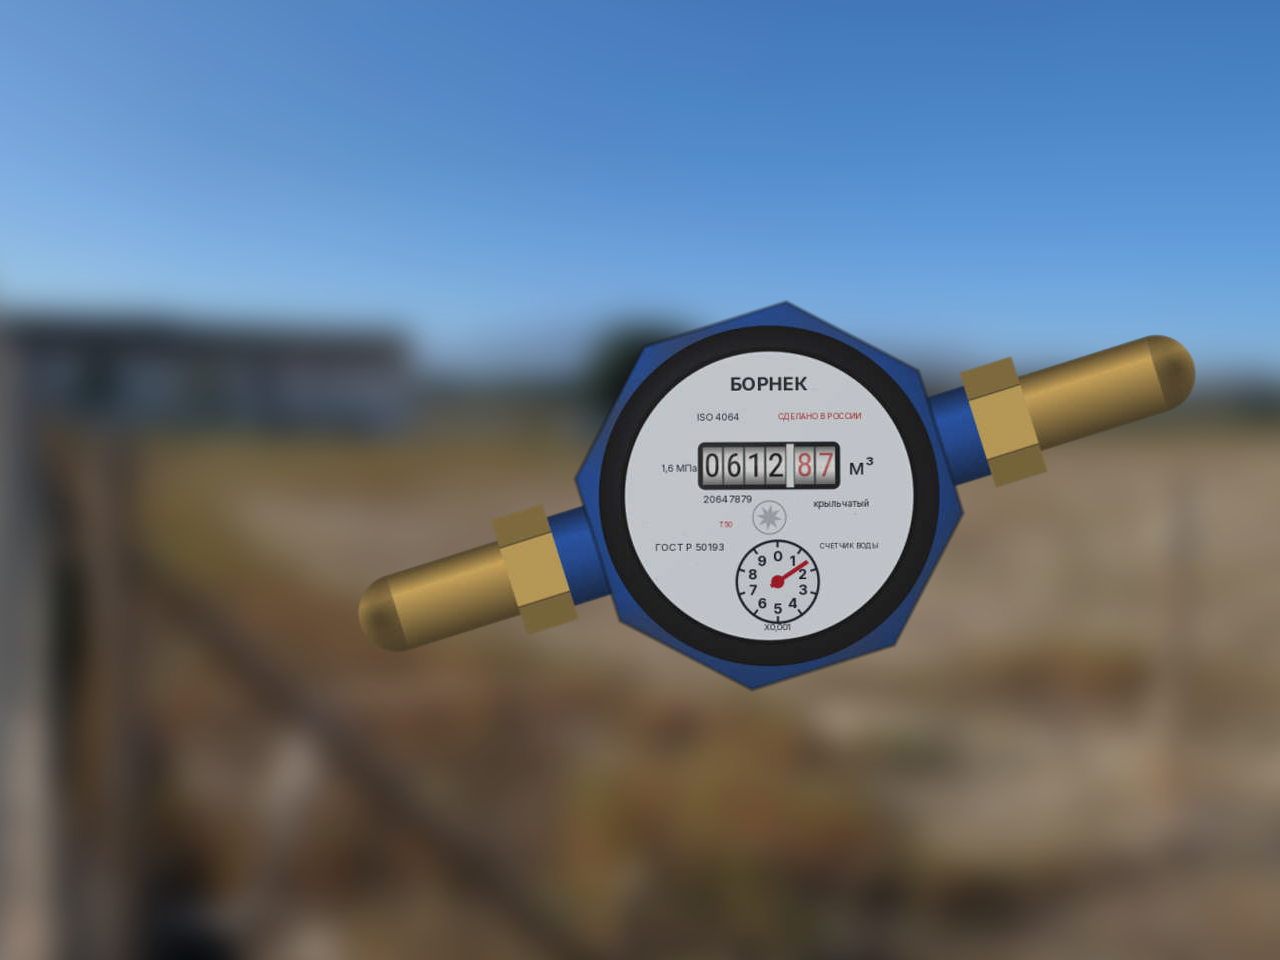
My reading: m³ 612.871
